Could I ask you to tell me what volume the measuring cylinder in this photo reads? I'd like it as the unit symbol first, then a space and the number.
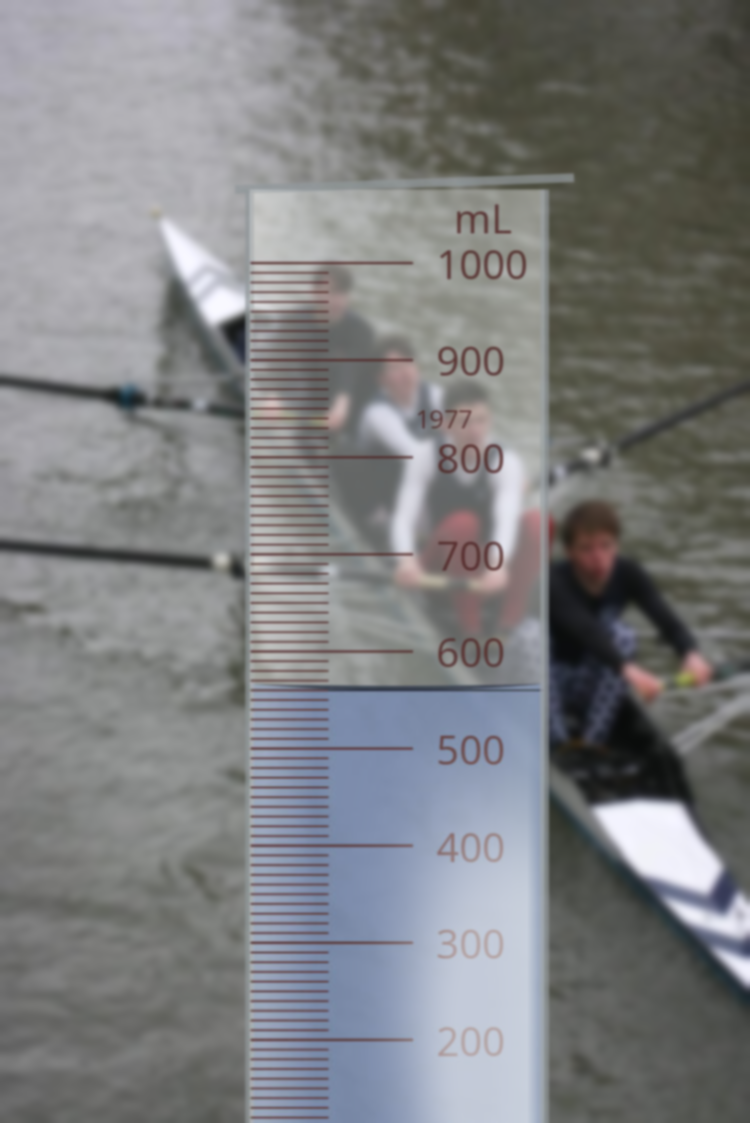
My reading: mL 560
